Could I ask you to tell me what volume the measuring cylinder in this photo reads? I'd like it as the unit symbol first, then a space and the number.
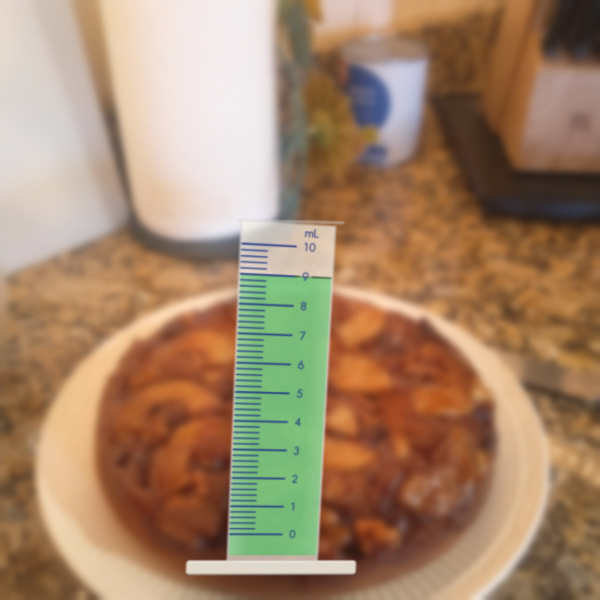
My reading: mL 9
